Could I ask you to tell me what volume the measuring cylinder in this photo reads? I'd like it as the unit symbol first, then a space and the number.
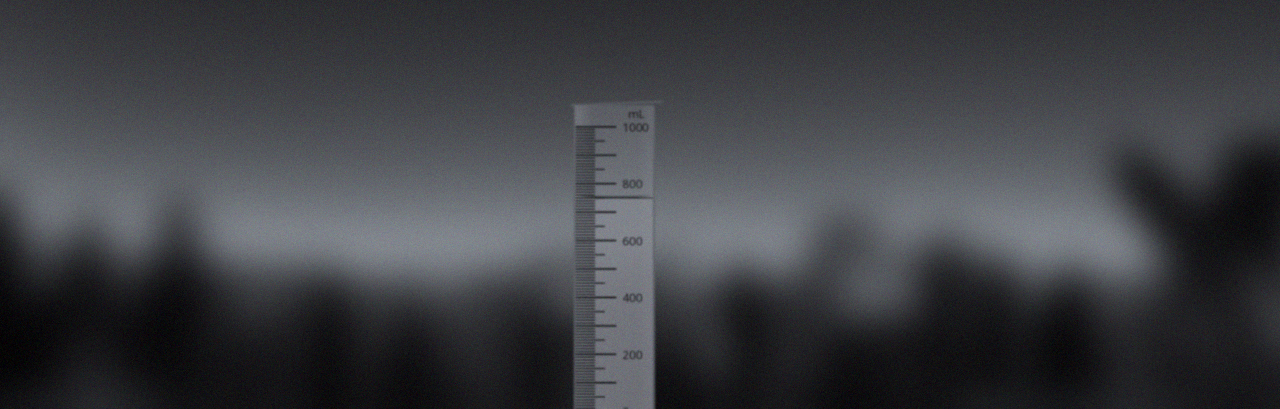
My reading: mL 750
